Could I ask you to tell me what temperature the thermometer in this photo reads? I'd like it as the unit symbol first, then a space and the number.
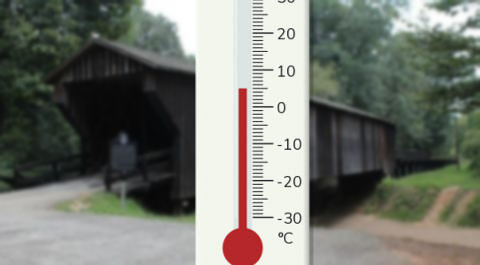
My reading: °C 5
